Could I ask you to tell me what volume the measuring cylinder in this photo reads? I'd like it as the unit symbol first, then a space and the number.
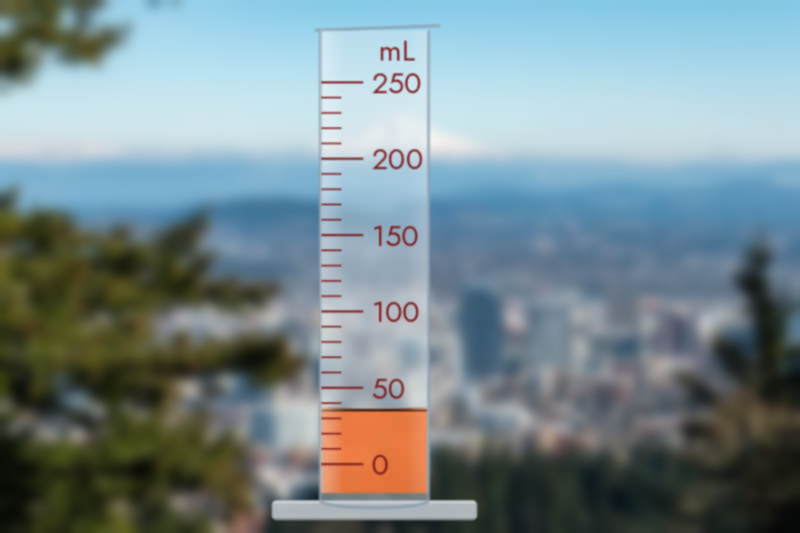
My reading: mL 35
